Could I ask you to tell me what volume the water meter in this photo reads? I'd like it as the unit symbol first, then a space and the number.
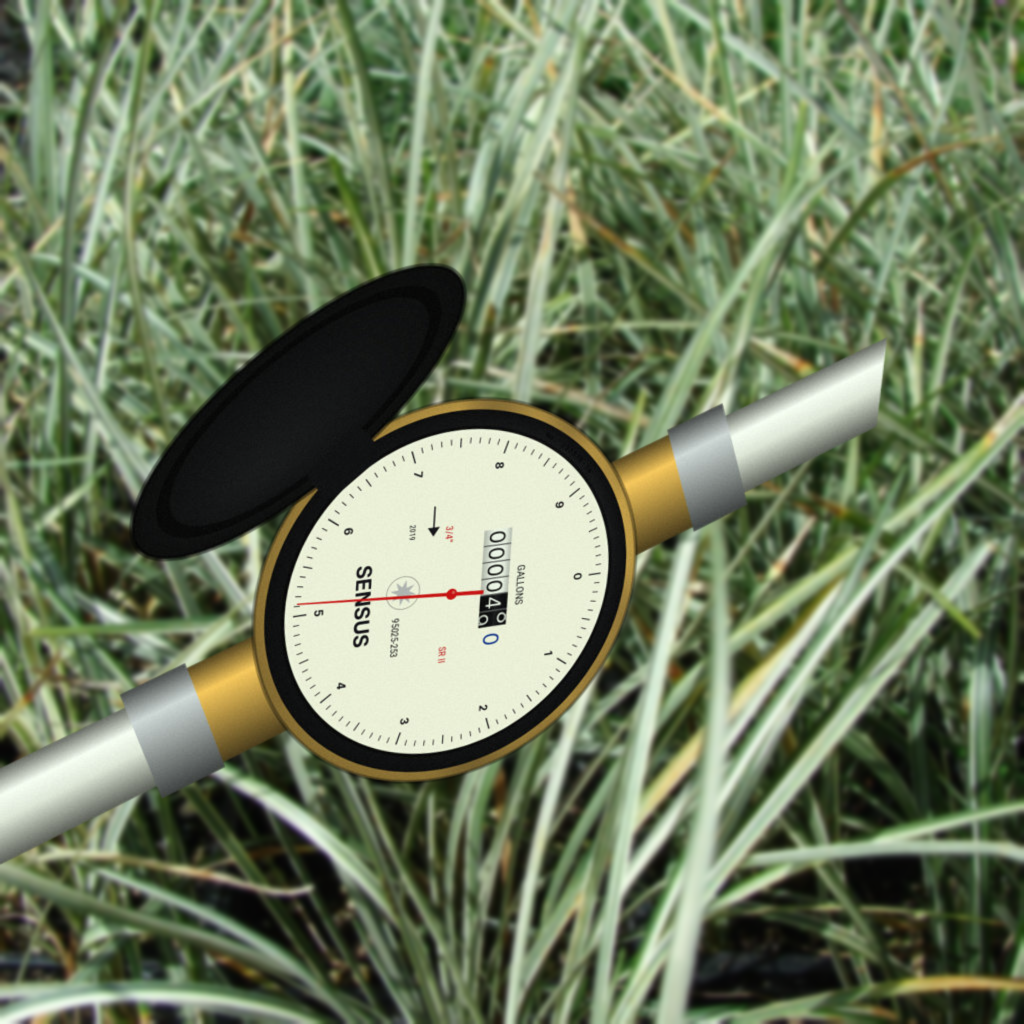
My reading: gal 485.1
